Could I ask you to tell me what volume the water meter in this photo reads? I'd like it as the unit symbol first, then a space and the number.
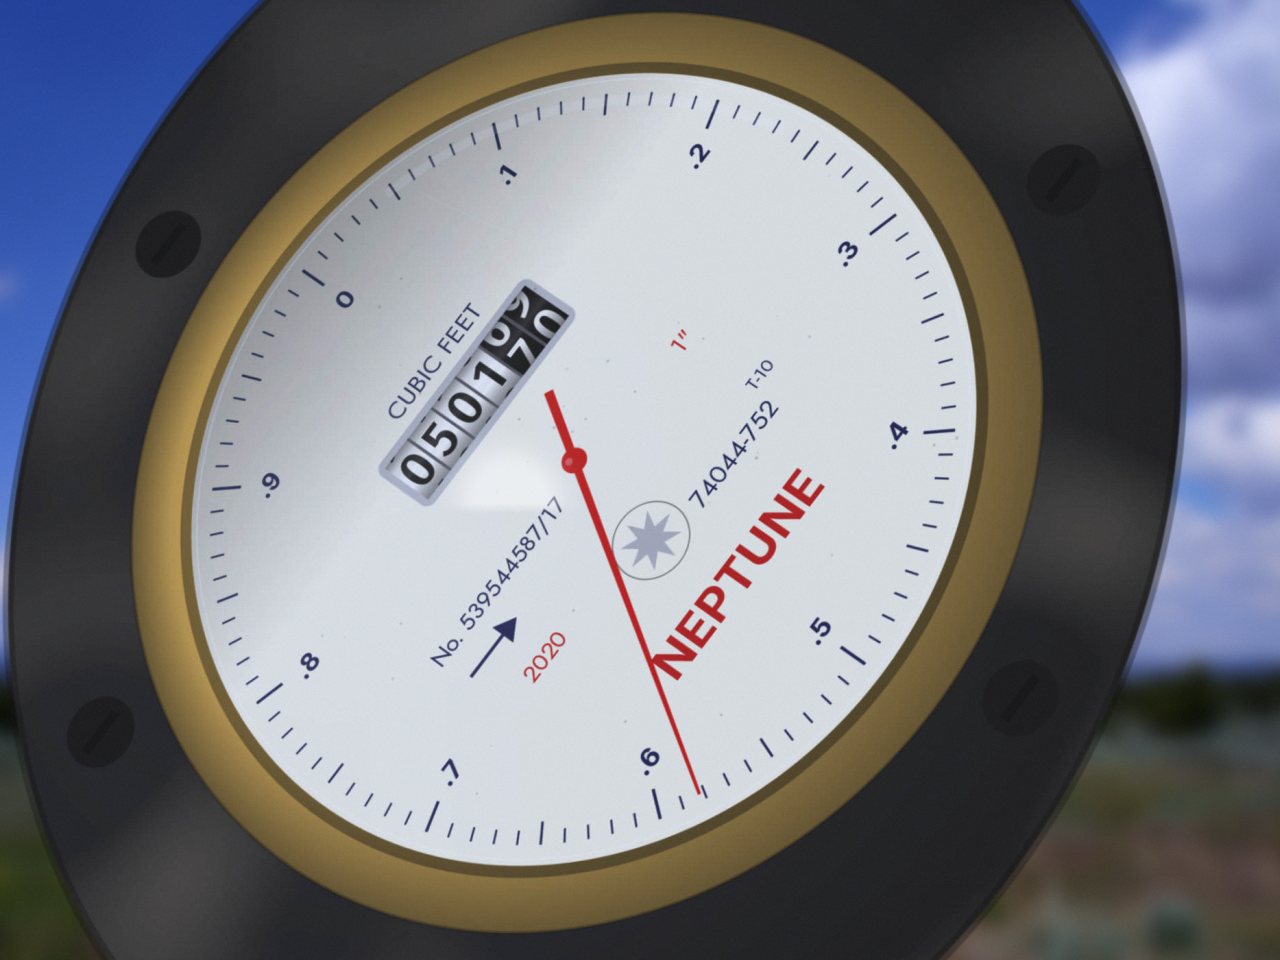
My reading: ft³ 50169.58
